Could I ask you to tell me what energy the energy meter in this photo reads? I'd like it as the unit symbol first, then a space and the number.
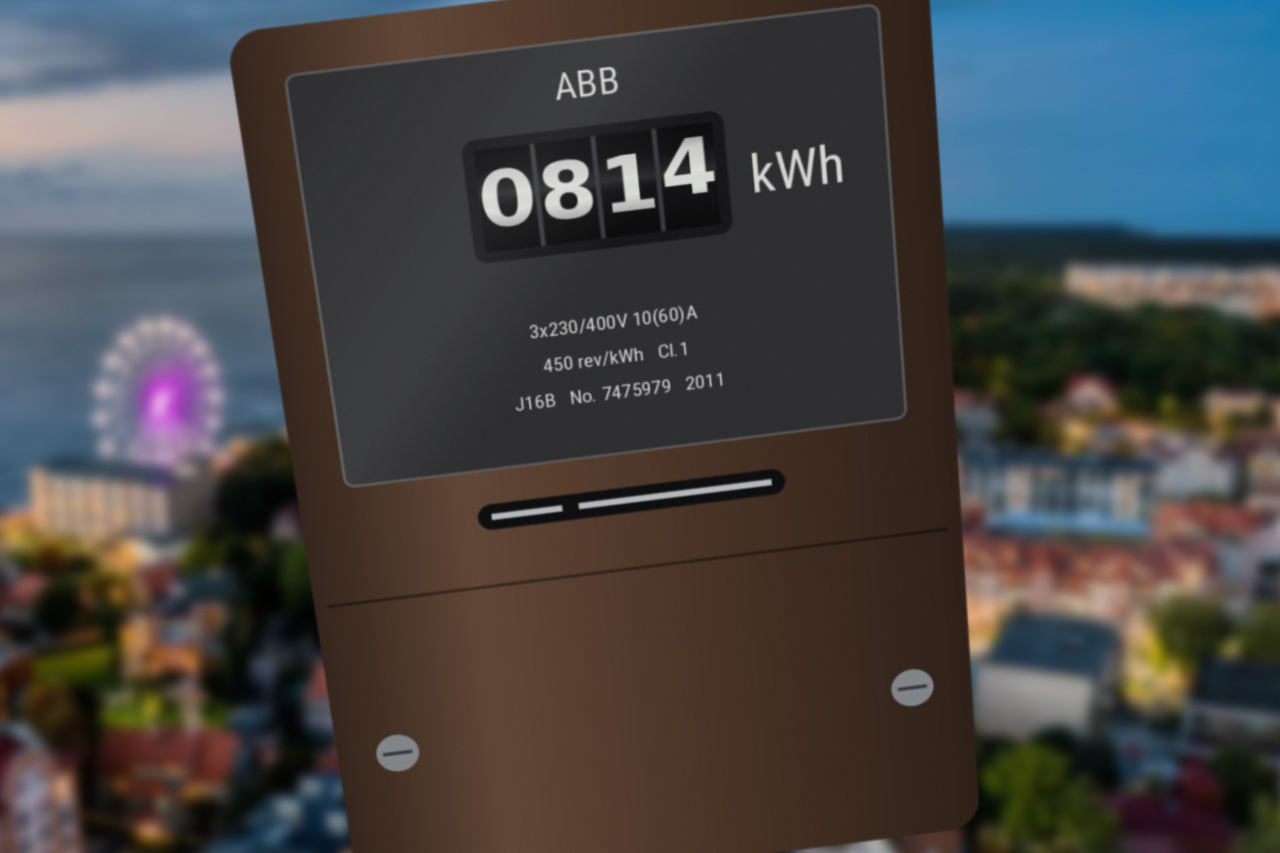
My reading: kWh 814
